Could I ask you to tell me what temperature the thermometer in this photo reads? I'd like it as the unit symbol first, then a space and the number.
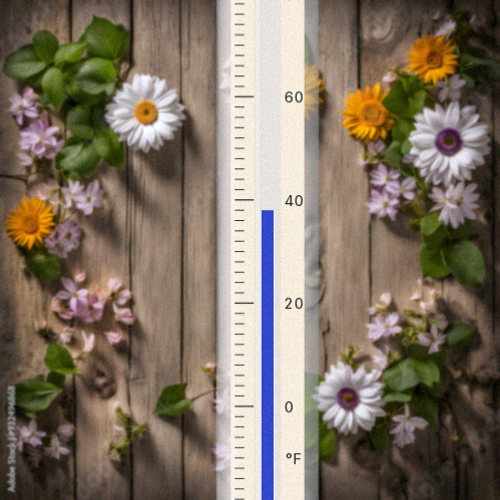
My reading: °F 38
